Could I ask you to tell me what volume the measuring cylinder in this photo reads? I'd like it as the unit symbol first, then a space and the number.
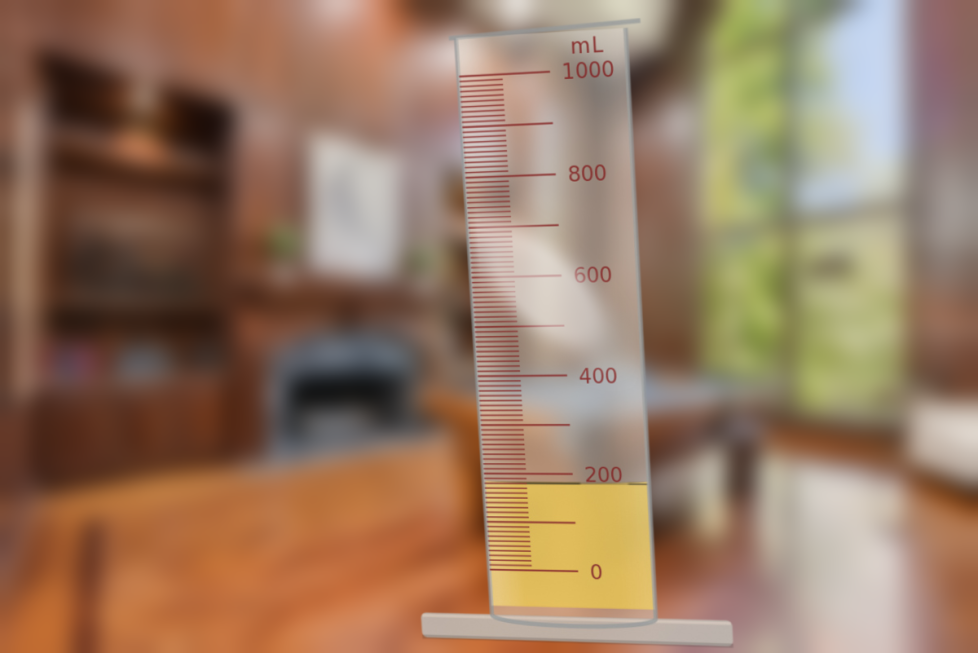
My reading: mL 180
